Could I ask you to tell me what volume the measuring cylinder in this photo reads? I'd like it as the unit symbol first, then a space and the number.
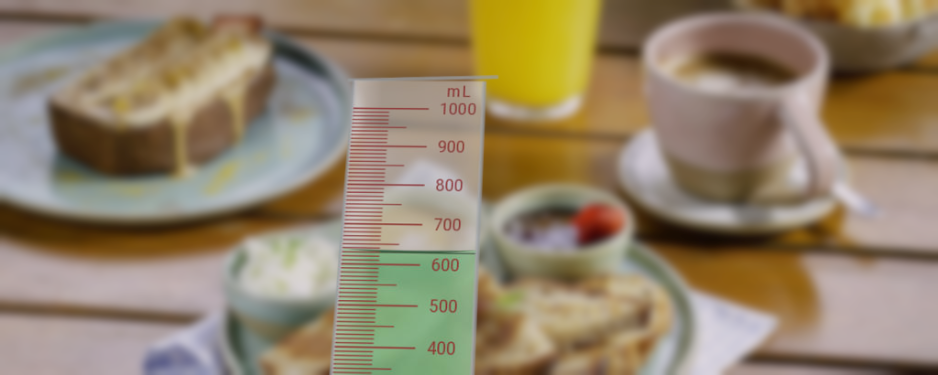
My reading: mL 630
